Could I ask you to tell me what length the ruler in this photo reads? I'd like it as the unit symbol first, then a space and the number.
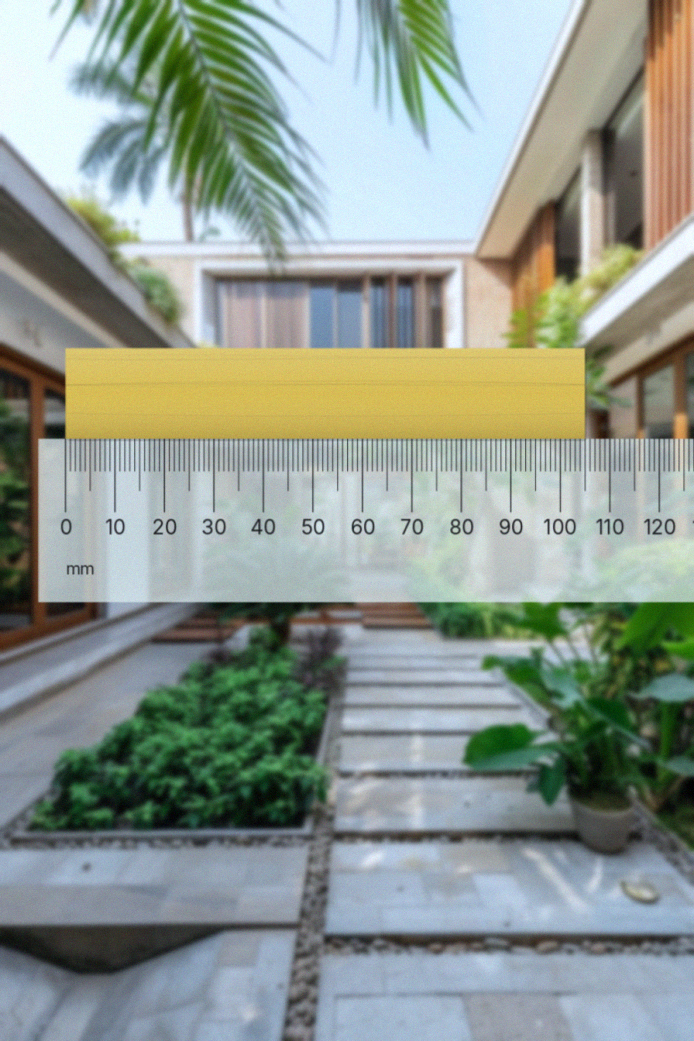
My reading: mm 105
